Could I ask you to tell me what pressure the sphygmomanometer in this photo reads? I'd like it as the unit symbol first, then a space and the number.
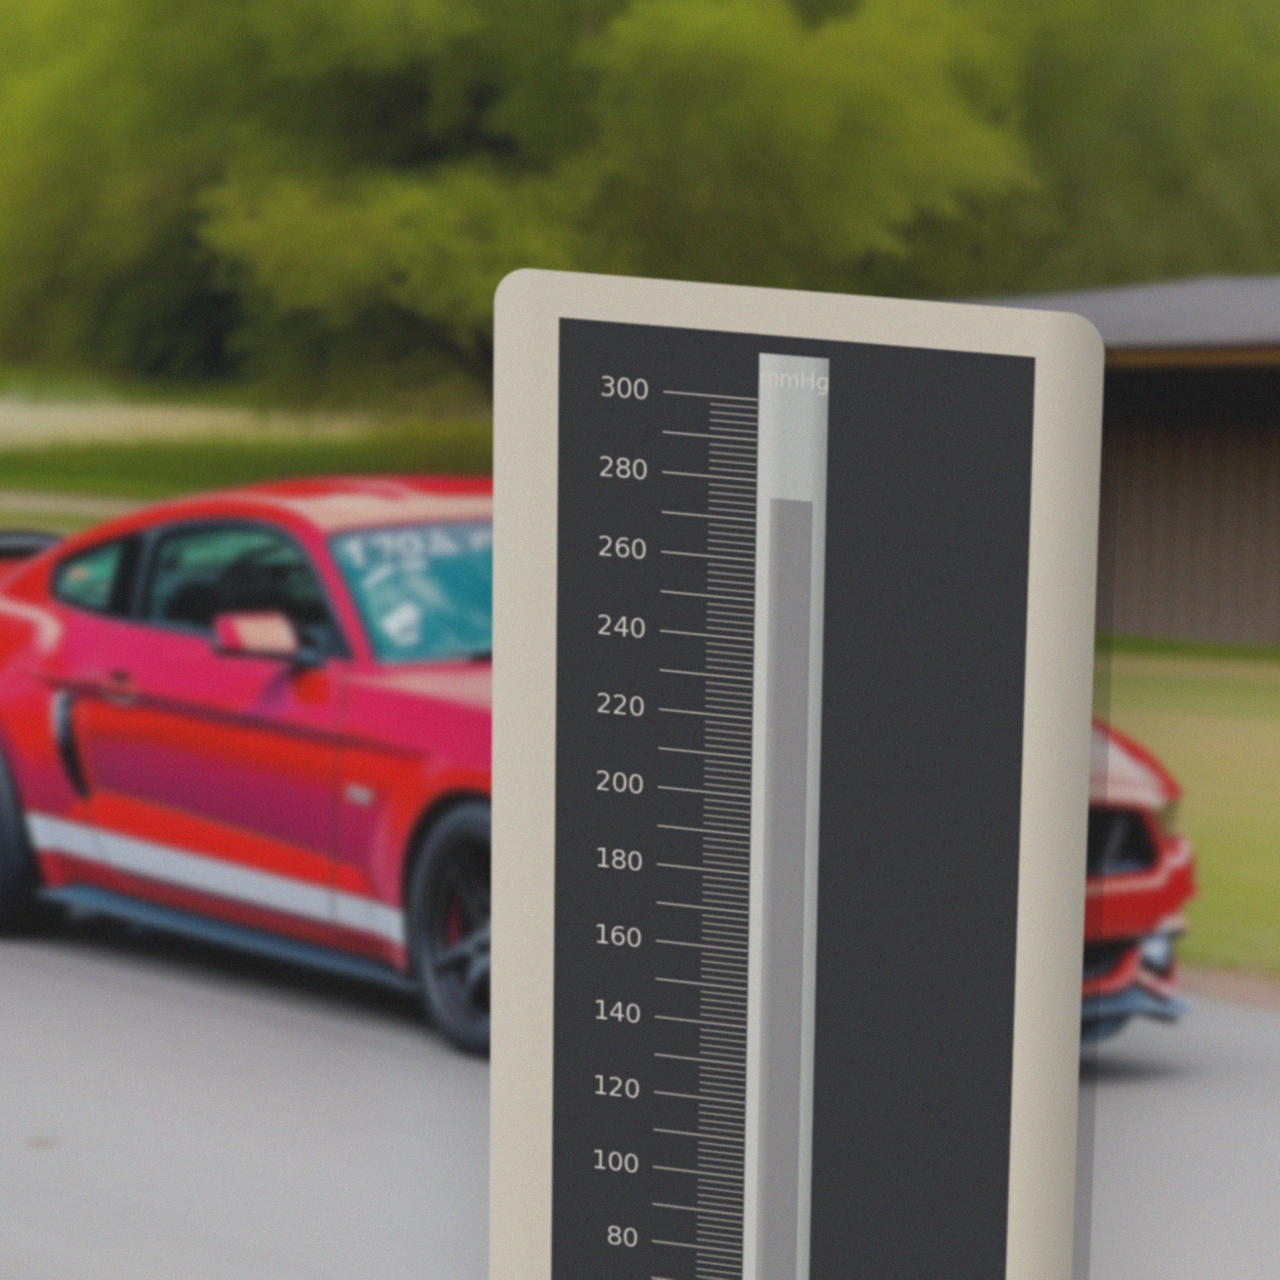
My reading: mmHg 276
